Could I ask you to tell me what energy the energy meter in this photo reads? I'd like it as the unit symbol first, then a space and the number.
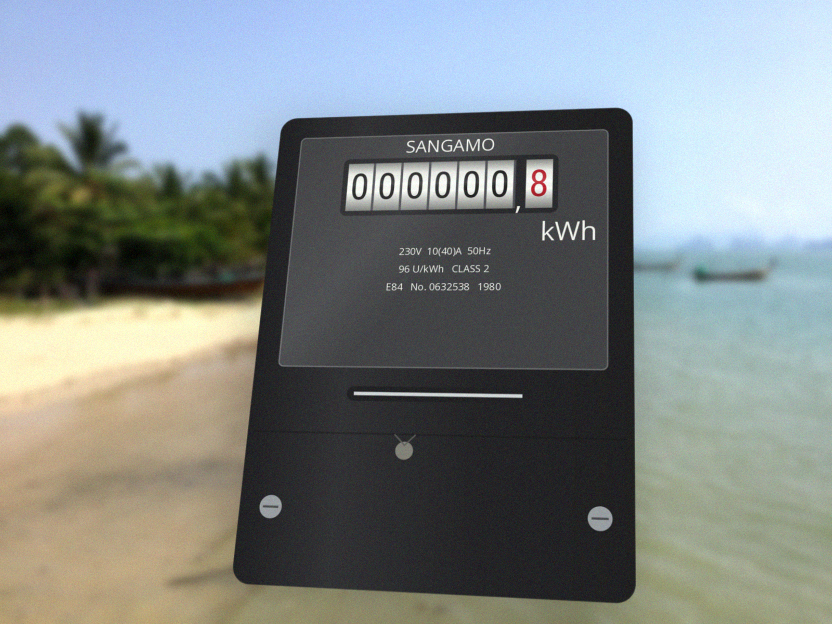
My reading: kWh 0.8
